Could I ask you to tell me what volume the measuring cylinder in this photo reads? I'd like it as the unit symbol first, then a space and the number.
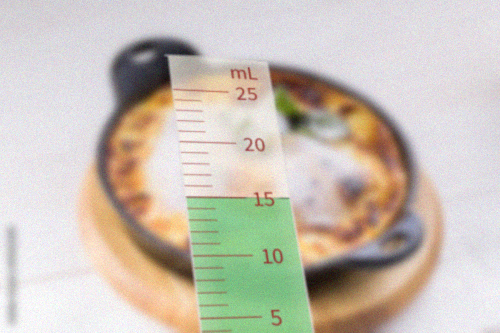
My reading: mL 15
